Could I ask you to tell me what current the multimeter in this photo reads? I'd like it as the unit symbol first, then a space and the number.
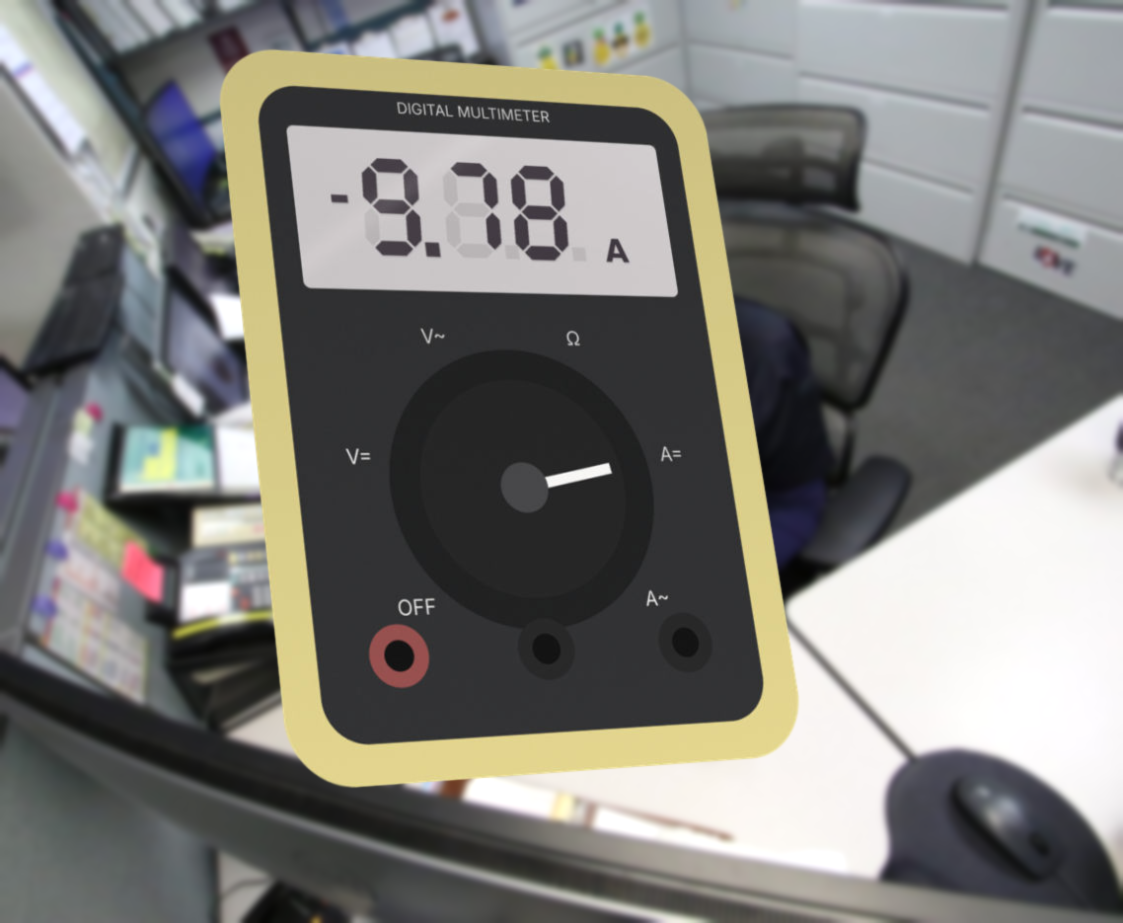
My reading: A -9.78
